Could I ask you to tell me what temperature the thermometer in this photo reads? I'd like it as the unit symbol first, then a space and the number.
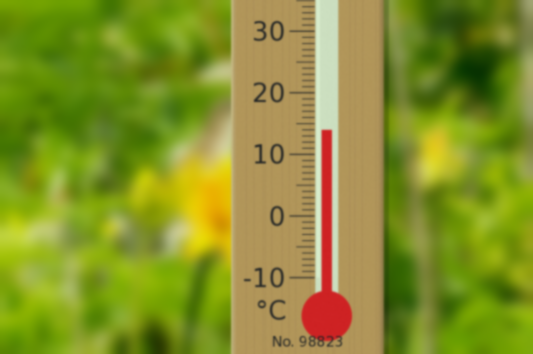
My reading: °C 14
